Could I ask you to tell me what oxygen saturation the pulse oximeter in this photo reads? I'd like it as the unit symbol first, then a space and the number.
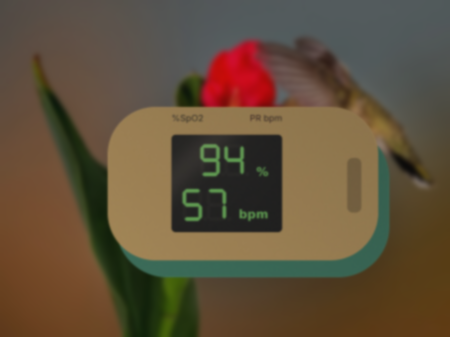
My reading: % 94
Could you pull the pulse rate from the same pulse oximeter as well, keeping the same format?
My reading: bpm 57
